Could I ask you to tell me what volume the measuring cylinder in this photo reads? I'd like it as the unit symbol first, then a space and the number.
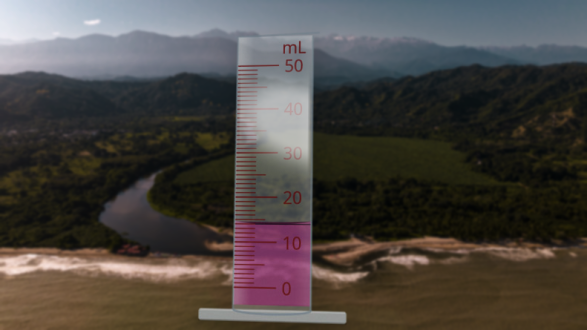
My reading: mL 14
